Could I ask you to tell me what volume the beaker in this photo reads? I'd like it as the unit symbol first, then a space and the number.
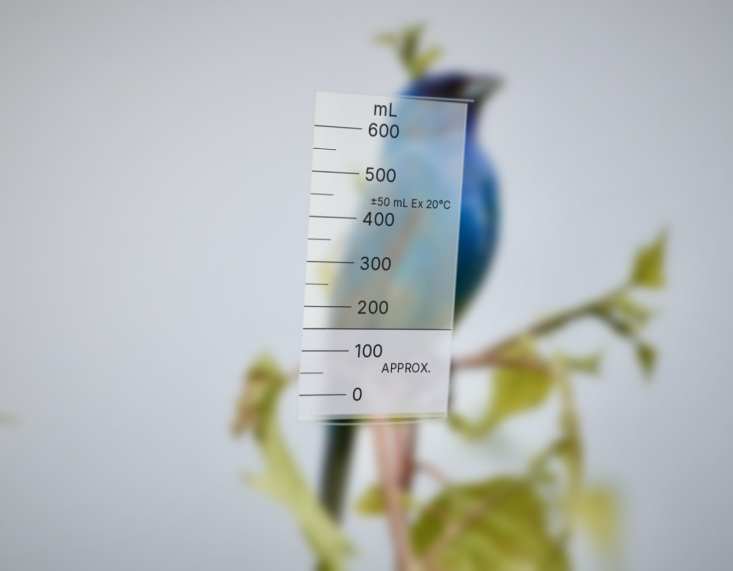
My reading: mL 150
